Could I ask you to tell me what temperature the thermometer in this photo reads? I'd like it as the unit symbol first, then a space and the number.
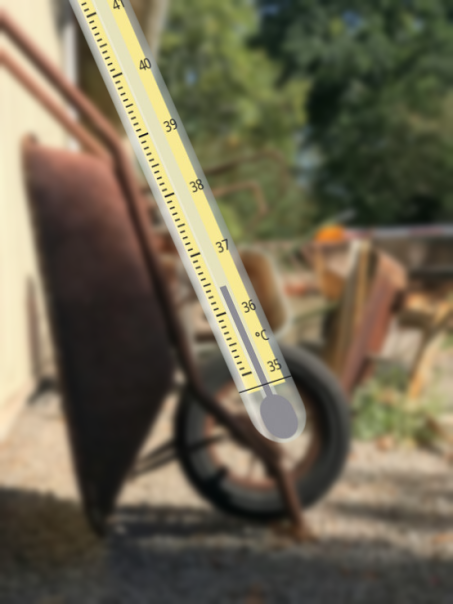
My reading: °C 36.4
